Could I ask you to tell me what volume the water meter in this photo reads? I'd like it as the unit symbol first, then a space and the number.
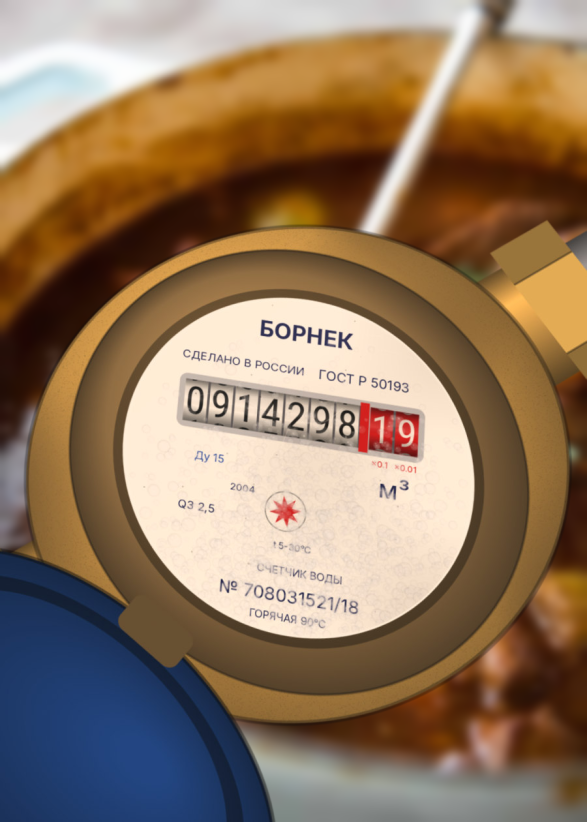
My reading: m³ 914298.19
